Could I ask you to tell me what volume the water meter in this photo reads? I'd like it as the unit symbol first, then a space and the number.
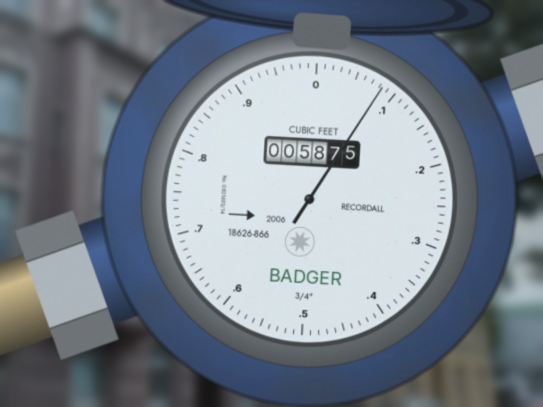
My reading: ft³ 5875.08
